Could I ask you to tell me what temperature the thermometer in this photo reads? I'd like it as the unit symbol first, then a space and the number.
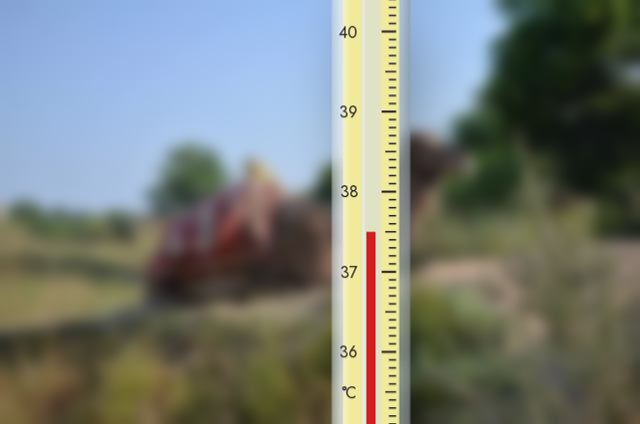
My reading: °C 37.5
